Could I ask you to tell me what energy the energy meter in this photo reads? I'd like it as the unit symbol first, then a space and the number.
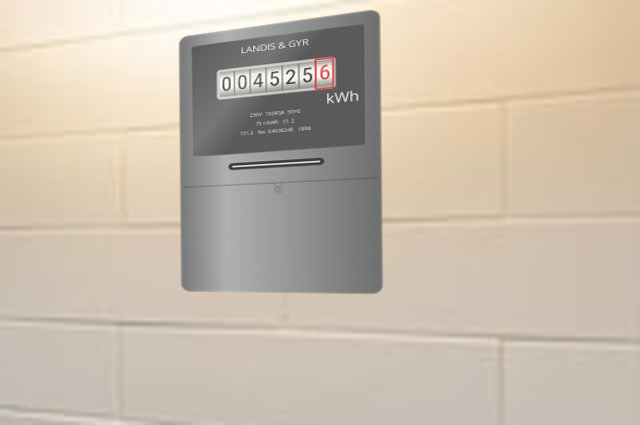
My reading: kWh 4525.6
